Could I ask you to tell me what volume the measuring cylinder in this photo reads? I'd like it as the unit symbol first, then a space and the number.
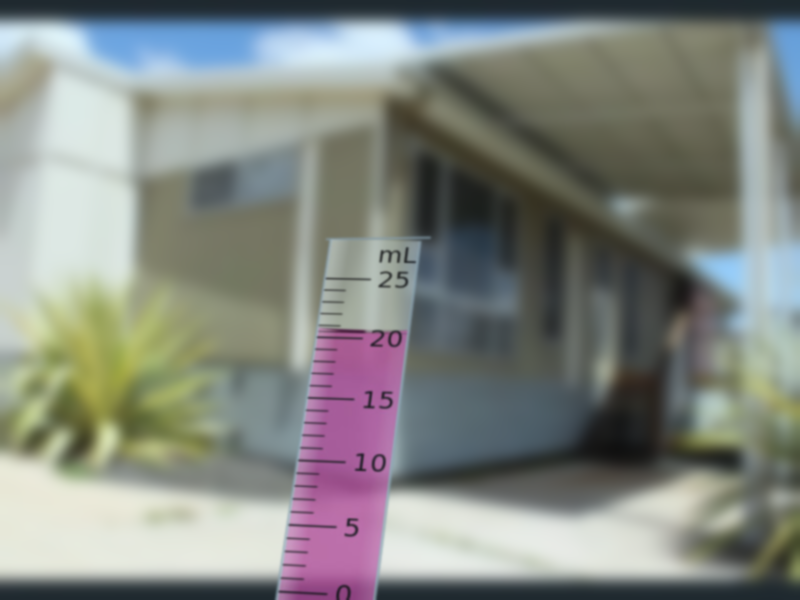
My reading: mL 20.5
